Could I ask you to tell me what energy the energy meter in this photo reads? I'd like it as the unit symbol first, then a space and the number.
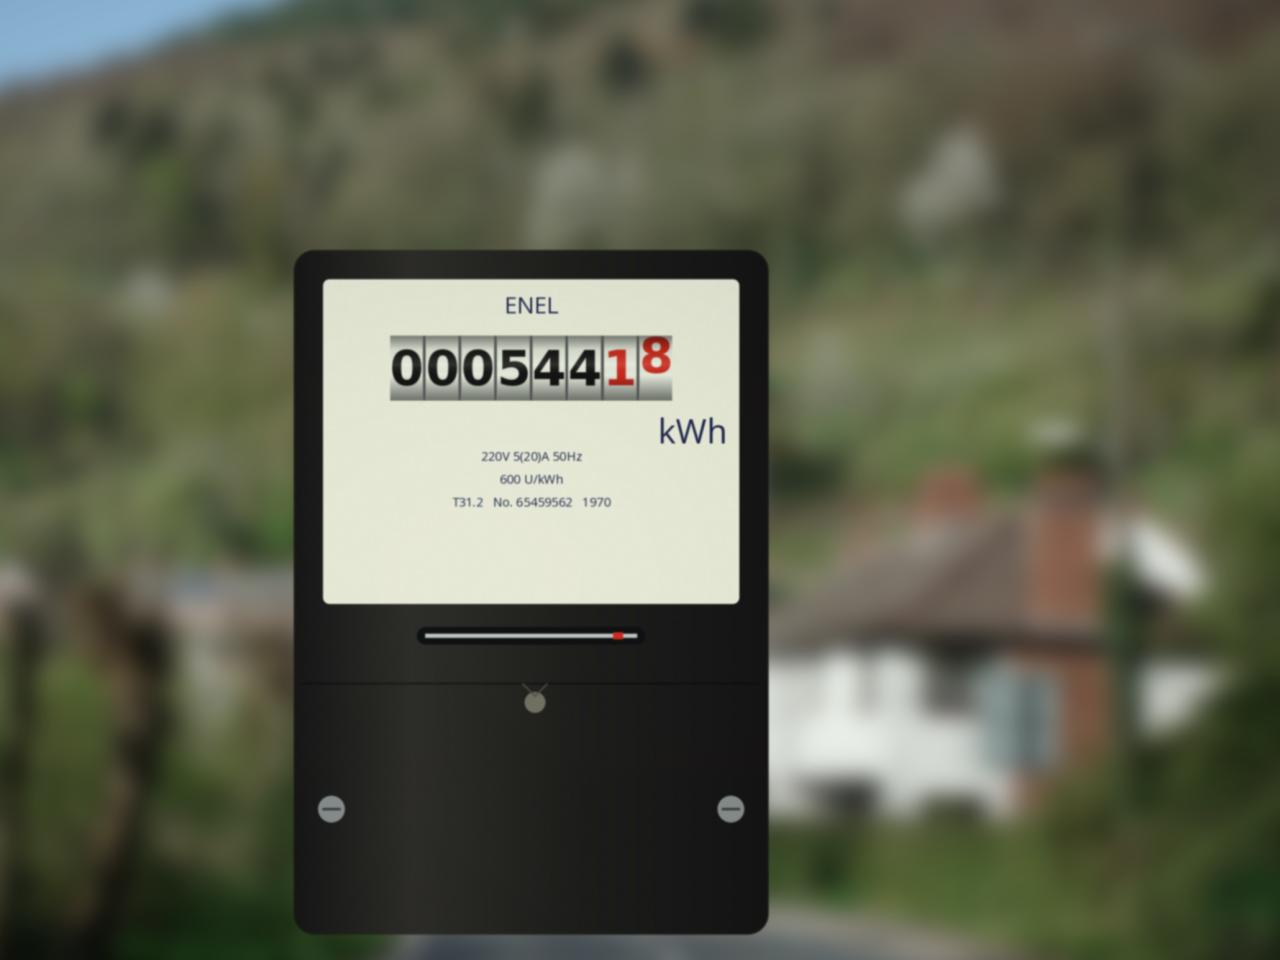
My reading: kWh 544.18
